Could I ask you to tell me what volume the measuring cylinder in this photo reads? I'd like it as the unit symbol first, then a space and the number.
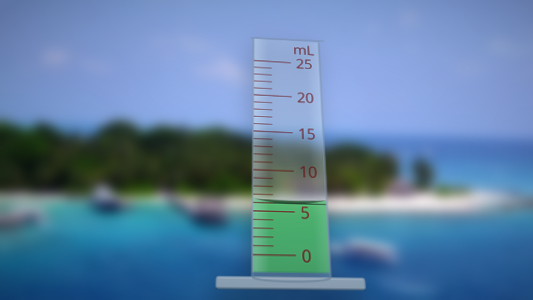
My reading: mL 6
